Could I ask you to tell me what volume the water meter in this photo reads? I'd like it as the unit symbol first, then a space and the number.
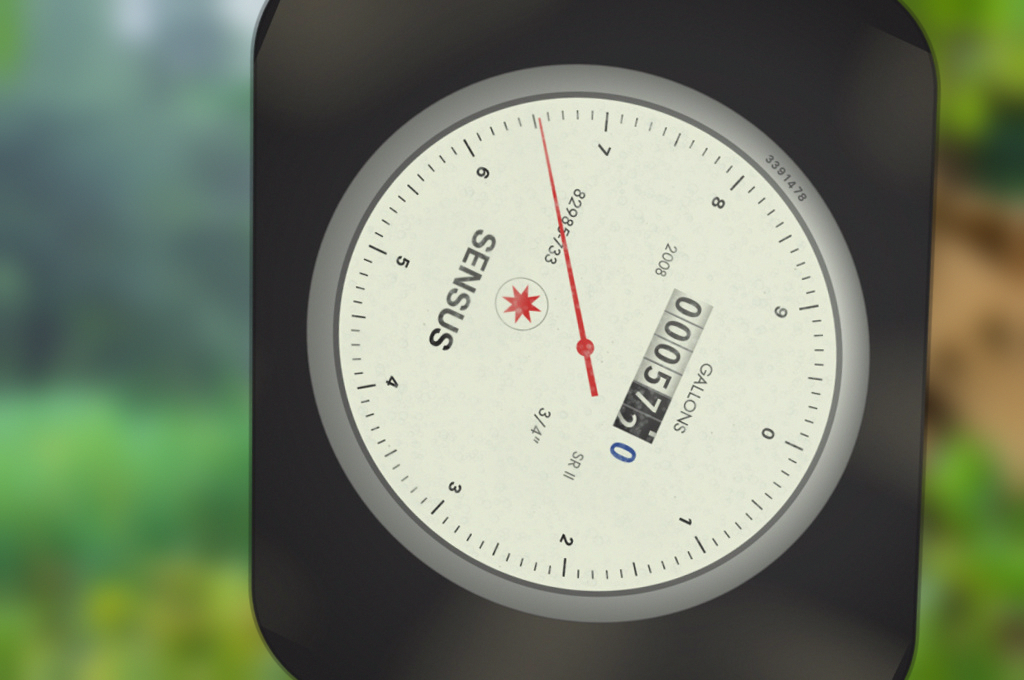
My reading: gal 5716.5
